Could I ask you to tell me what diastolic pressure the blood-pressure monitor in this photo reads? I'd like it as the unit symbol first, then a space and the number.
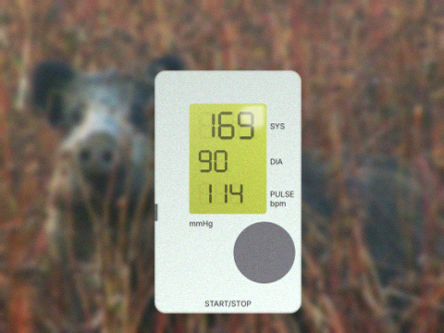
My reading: mmHg 90
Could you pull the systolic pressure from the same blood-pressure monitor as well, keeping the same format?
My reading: mmHg 169
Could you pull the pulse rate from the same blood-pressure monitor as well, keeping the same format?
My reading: bpm 114
